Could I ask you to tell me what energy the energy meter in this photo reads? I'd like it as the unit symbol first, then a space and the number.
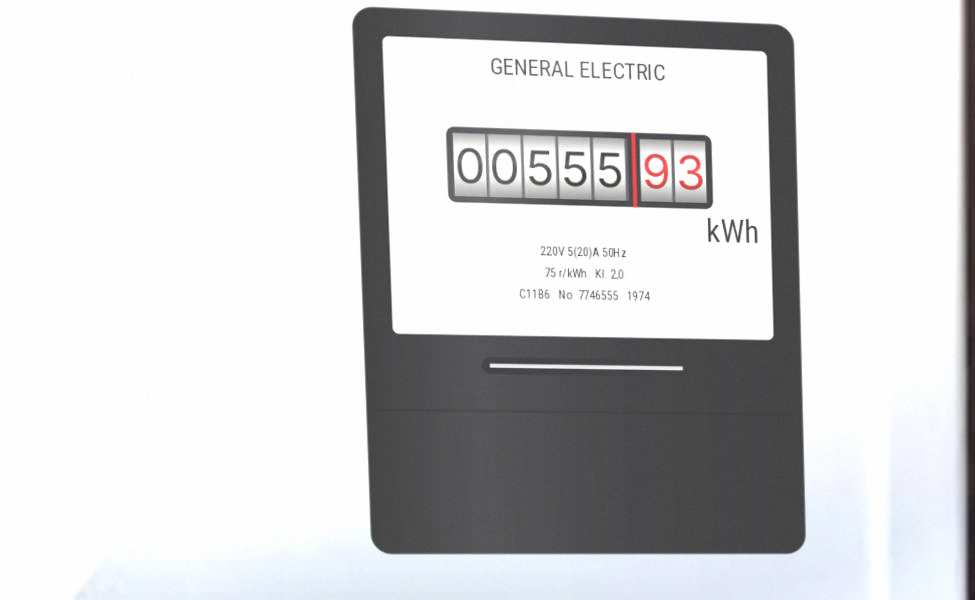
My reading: kWh 555.93
